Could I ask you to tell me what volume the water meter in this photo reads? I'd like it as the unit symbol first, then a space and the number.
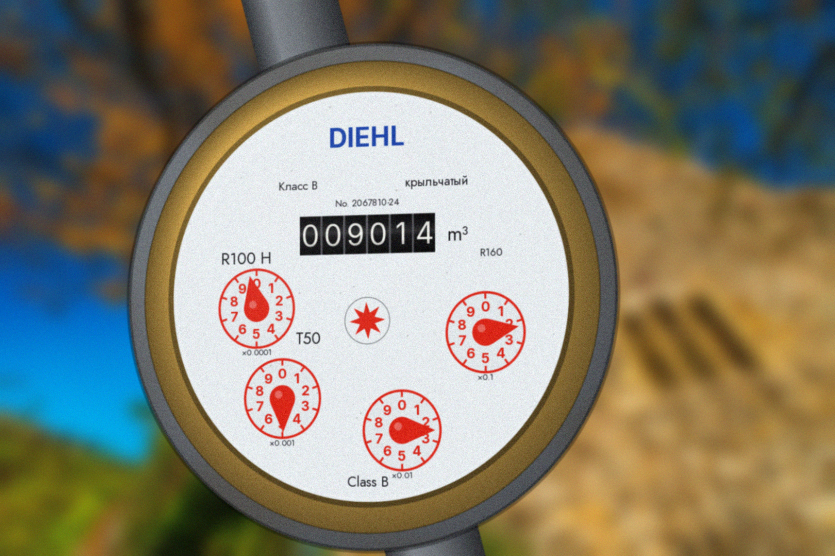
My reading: m³ 9014.2249
